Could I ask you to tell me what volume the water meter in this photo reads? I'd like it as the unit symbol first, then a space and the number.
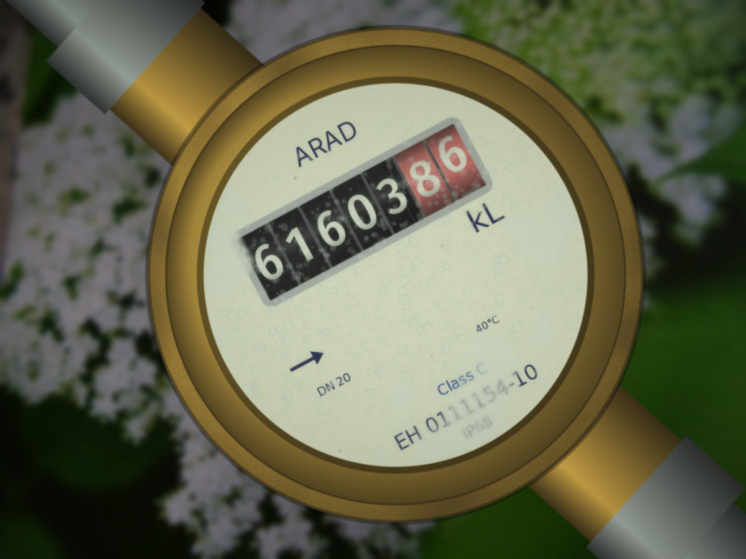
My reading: kL 61603.86
